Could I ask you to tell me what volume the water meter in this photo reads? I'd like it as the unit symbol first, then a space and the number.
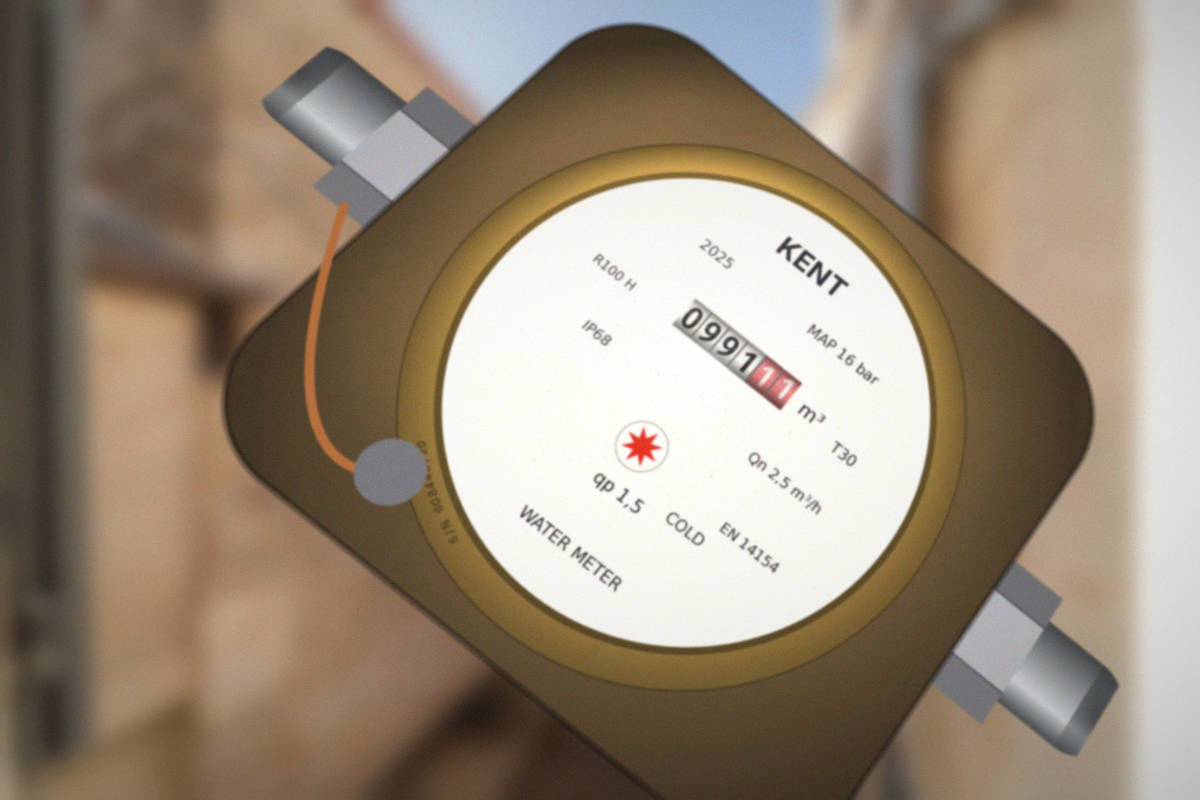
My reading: m³ 991.11
